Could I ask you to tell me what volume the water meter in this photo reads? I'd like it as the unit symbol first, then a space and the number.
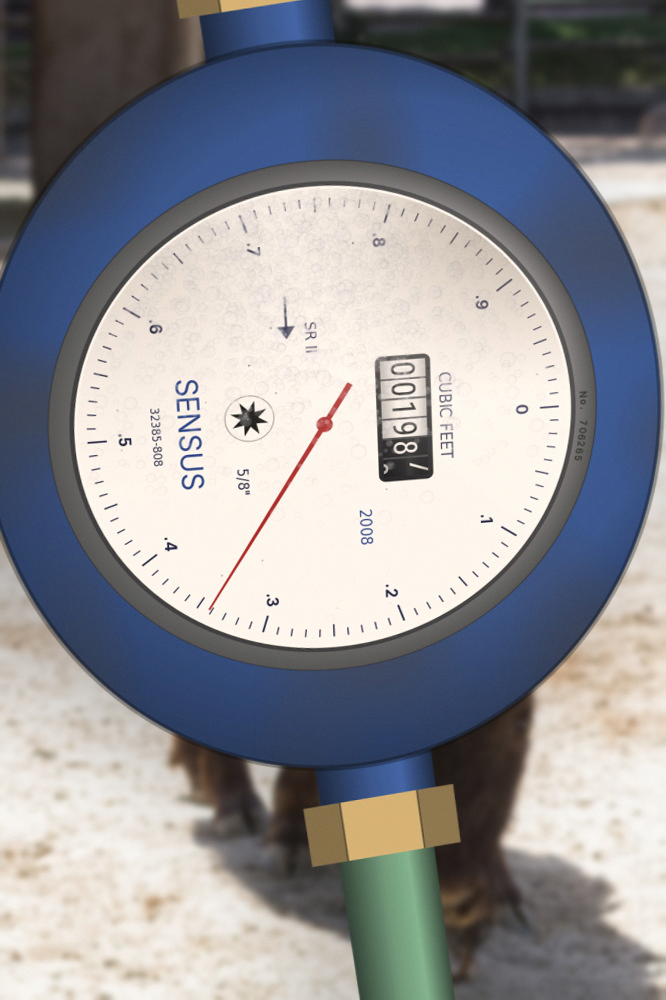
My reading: ft³ 1987.34
